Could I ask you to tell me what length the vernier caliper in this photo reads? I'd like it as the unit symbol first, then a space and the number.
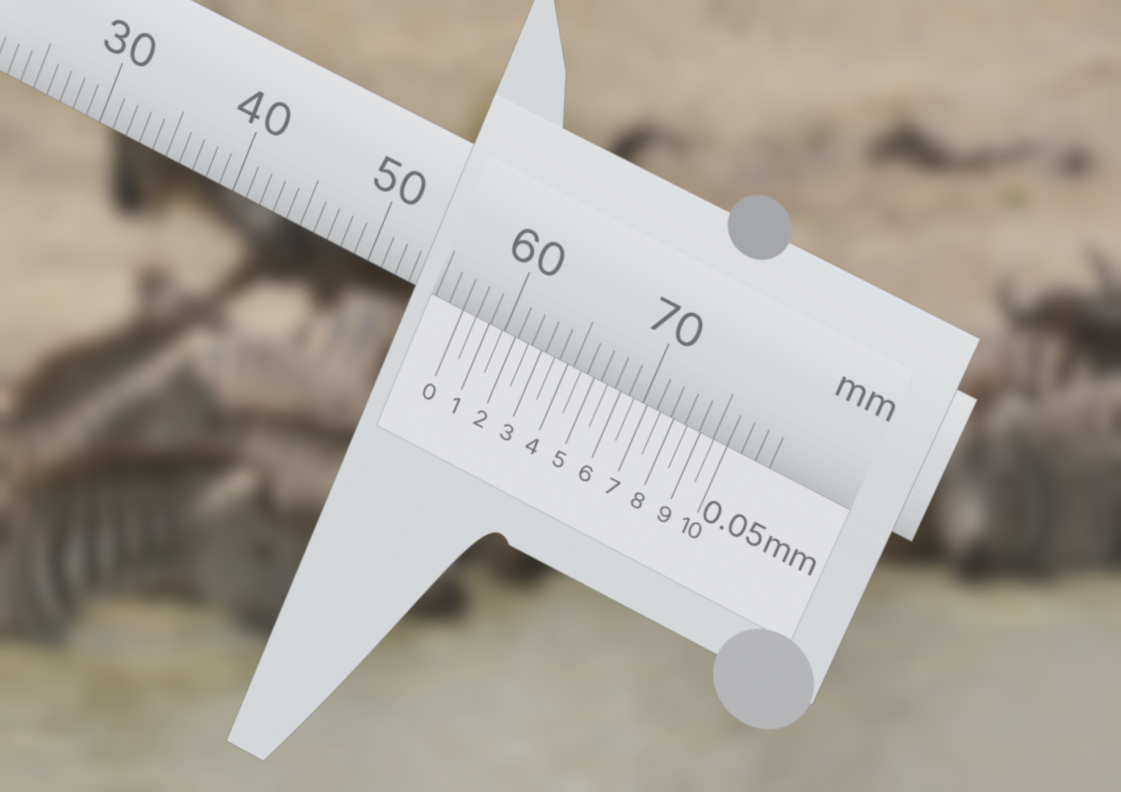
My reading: mm 57.0
